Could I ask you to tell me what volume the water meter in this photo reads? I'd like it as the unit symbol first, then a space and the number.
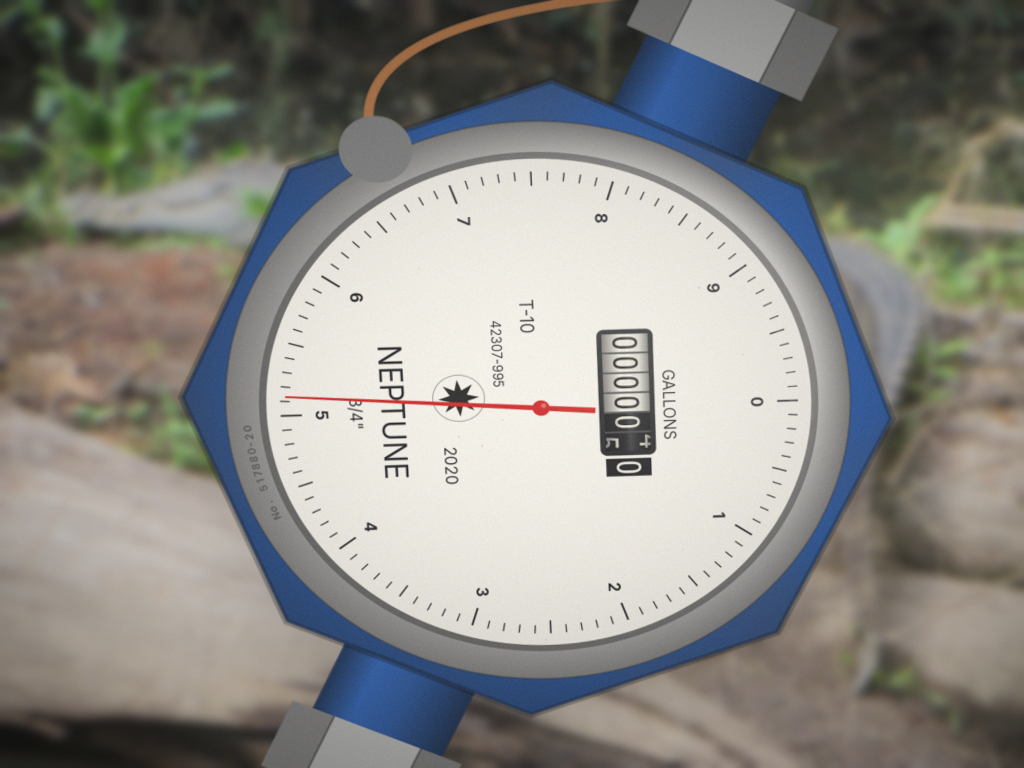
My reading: gal 45.1
